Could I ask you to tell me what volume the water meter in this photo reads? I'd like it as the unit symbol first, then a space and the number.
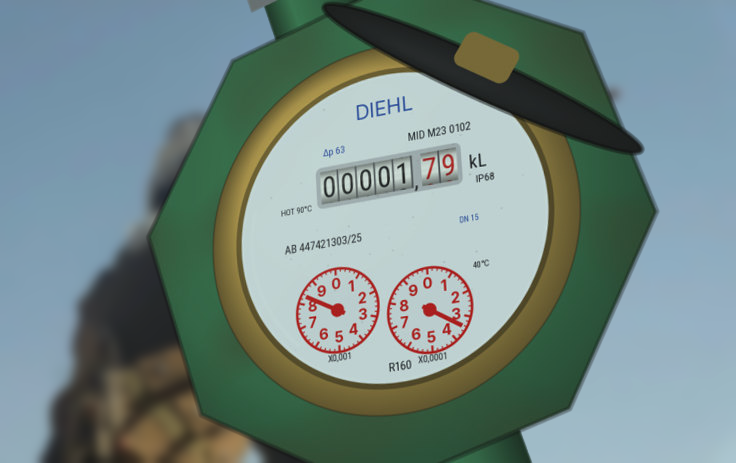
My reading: kL 1.7983
